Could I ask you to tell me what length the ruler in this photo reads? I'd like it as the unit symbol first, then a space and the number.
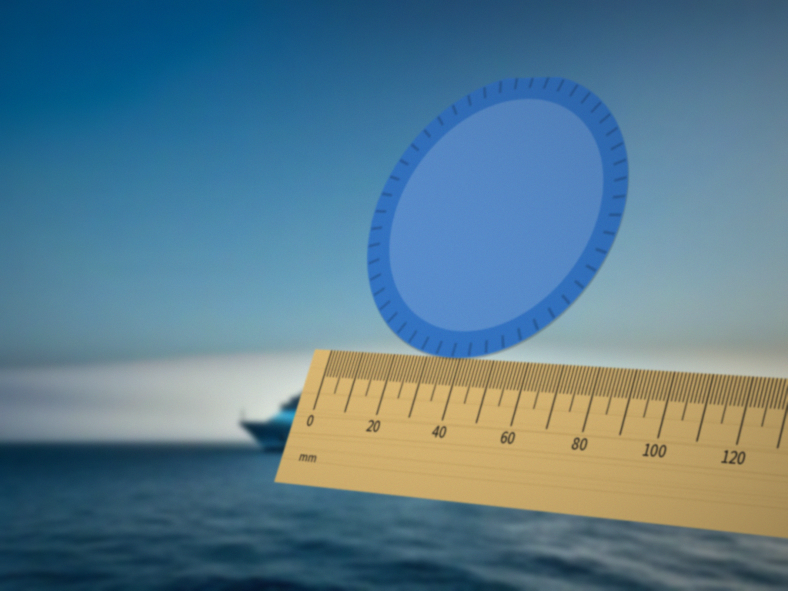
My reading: mm 75
